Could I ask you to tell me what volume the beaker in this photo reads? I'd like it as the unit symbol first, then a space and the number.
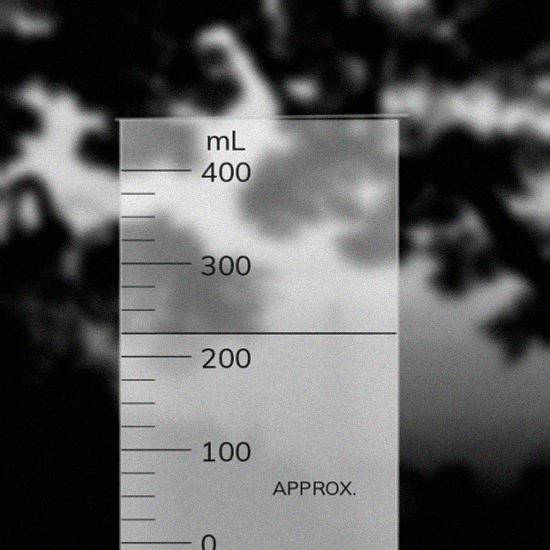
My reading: mL 225
